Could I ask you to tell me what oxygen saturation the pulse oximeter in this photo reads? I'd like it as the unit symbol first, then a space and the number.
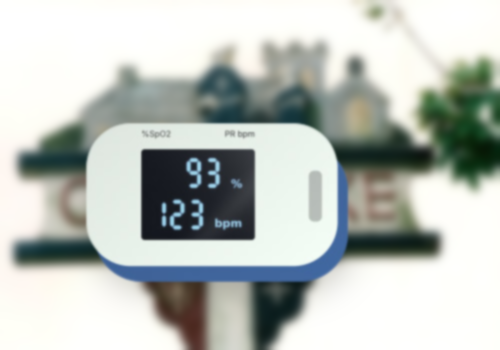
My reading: % 93
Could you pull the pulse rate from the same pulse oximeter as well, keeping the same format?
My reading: bpm 123
